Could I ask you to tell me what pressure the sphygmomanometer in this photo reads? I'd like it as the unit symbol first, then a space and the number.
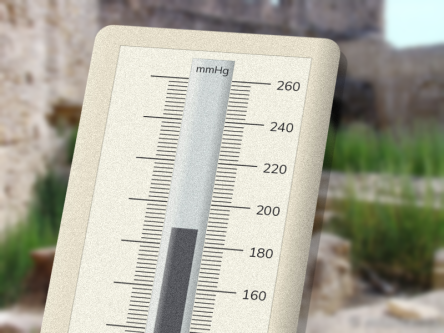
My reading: mmHg 188
